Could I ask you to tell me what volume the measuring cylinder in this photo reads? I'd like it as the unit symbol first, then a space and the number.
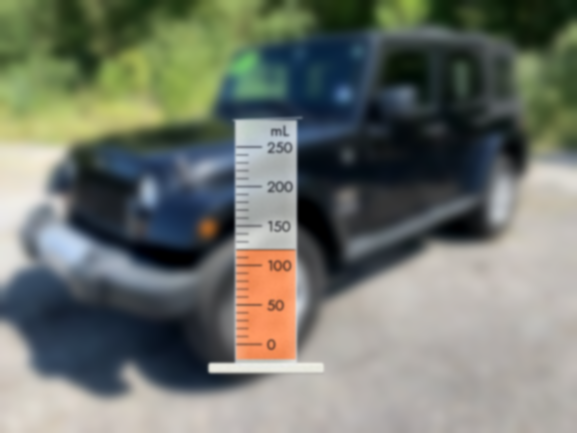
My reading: mL 120
